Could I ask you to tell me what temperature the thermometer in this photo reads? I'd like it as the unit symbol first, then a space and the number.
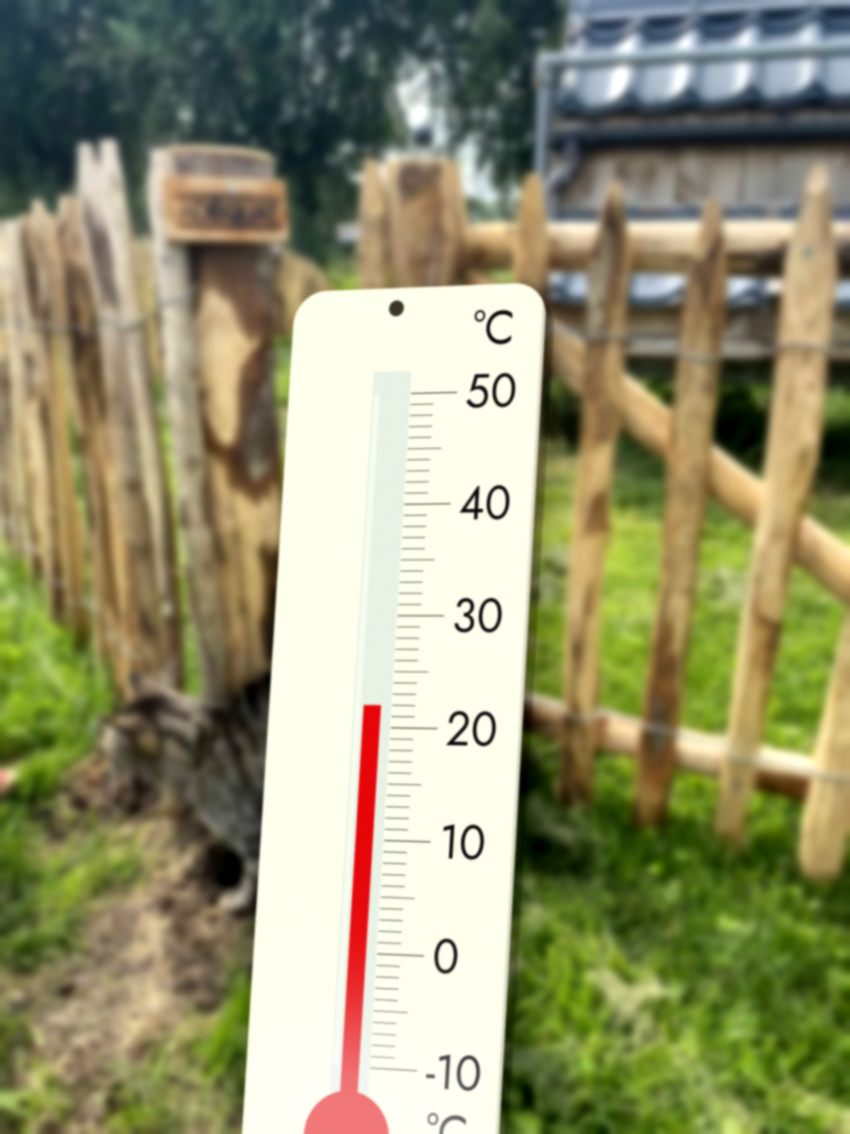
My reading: °C 22
